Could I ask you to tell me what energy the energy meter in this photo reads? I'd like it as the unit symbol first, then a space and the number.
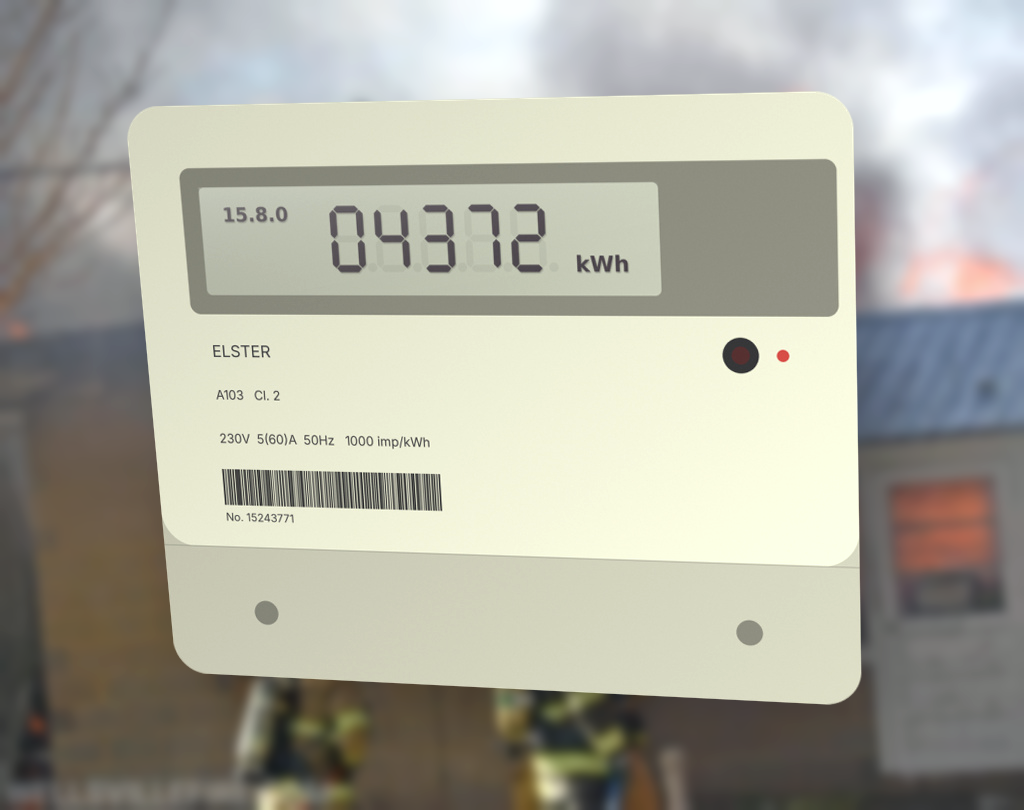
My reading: kWh 4372
